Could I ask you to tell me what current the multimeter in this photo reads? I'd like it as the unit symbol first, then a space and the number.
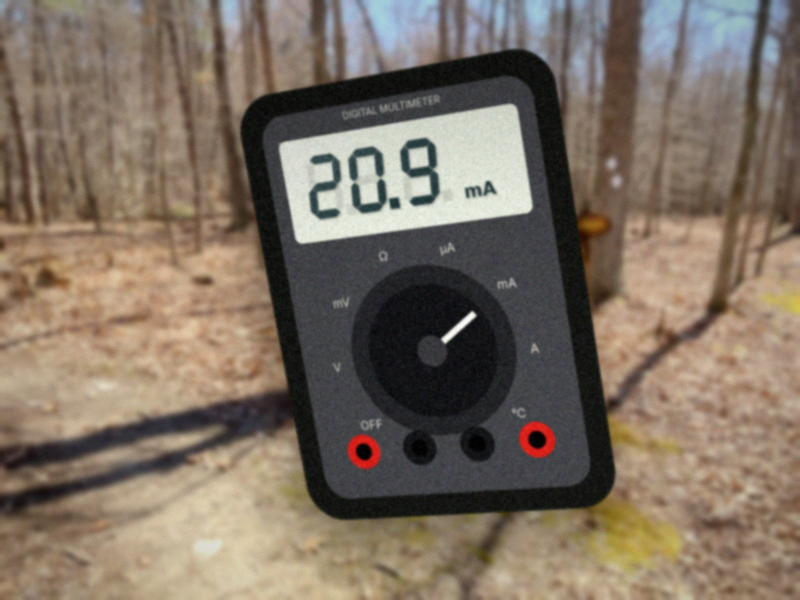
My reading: mA 20.9
